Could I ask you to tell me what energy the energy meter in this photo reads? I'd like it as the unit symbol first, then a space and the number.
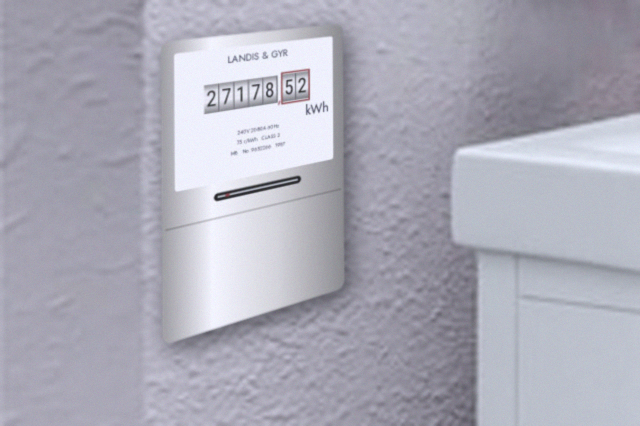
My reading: kWh 27178.52
